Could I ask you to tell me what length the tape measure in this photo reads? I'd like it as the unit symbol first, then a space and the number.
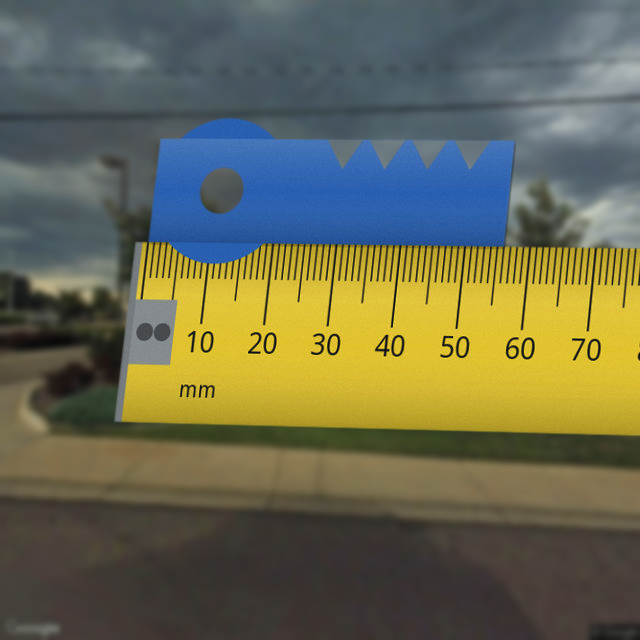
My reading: mm 56
